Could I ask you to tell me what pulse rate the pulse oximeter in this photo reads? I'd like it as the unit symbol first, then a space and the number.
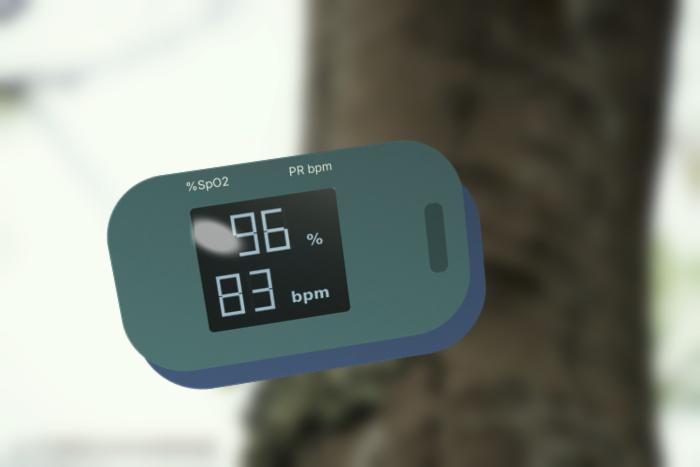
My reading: bpm 83
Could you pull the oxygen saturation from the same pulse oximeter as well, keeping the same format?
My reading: % 96
